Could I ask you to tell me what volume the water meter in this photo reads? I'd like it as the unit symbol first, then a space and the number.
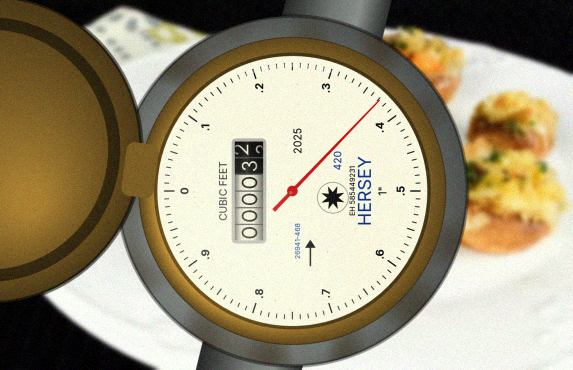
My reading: ft³ 32.37
